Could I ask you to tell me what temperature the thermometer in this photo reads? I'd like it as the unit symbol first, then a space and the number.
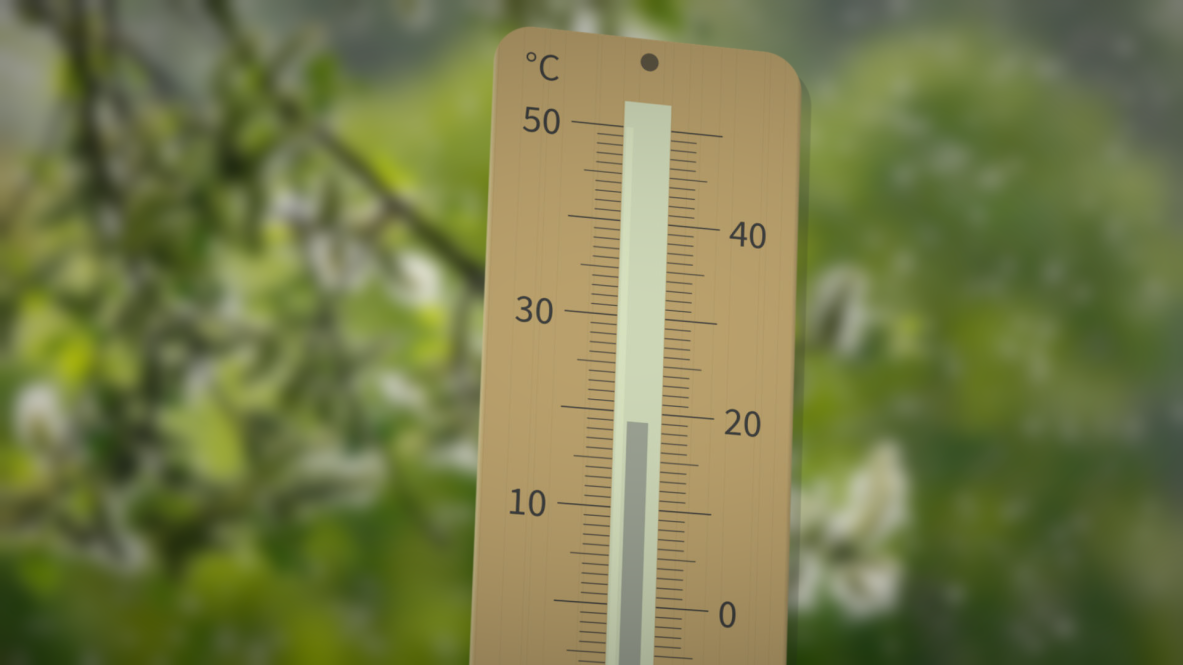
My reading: °C 19
